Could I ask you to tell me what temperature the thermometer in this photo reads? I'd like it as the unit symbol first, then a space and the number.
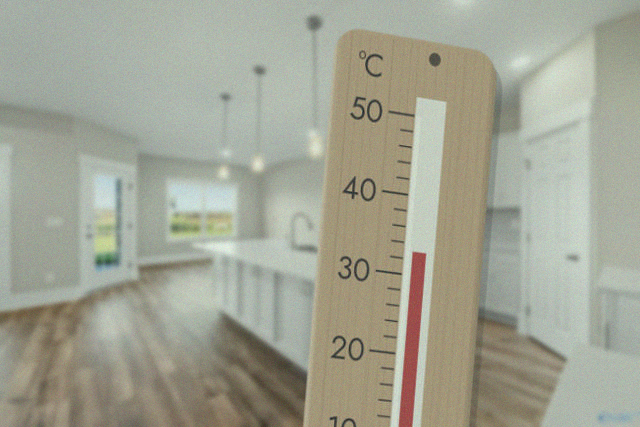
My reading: °C 33
